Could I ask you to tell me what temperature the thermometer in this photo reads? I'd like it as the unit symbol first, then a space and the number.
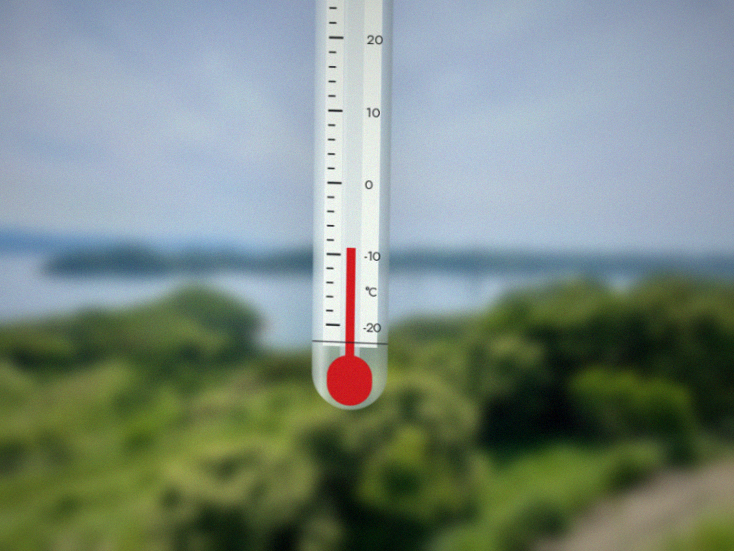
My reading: °C -9
